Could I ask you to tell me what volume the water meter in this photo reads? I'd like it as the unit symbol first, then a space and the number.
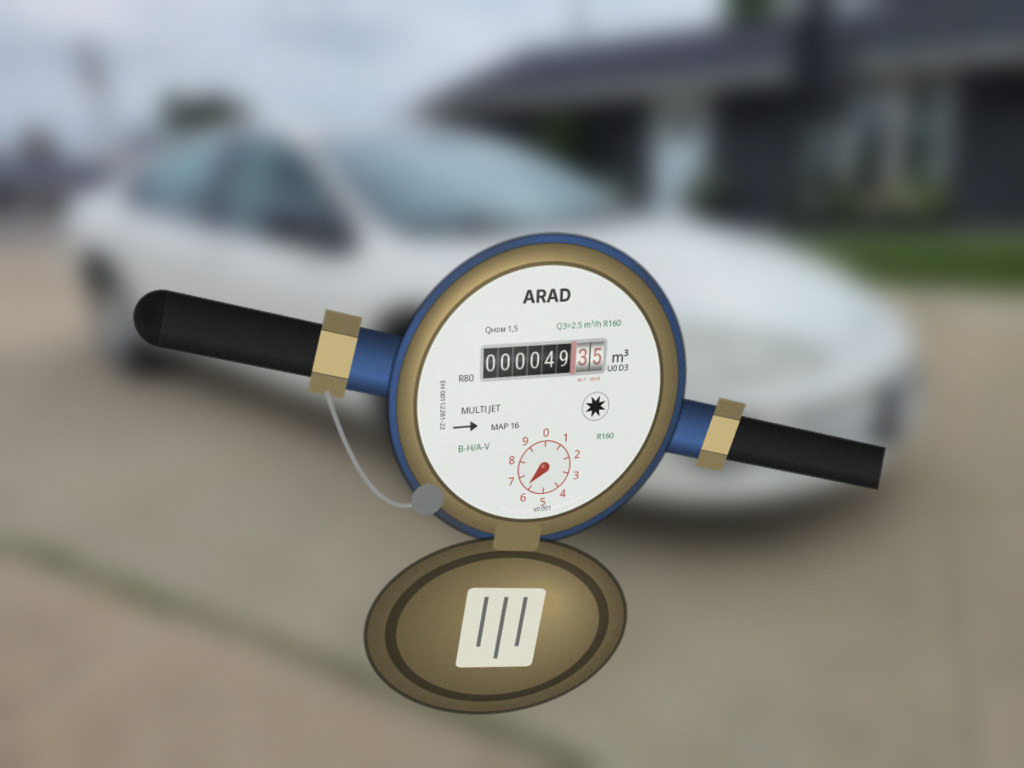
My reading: m³ 49.356
